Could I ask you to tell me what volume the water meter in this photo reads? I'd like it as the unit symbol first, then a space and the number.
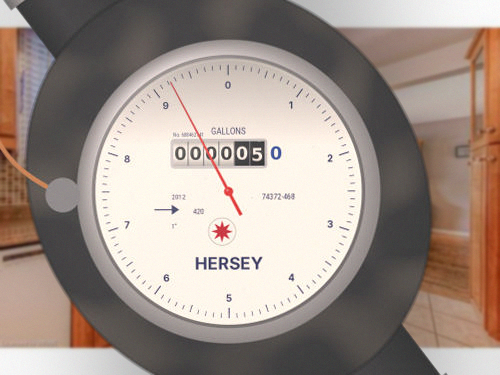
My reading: gal 49.2
